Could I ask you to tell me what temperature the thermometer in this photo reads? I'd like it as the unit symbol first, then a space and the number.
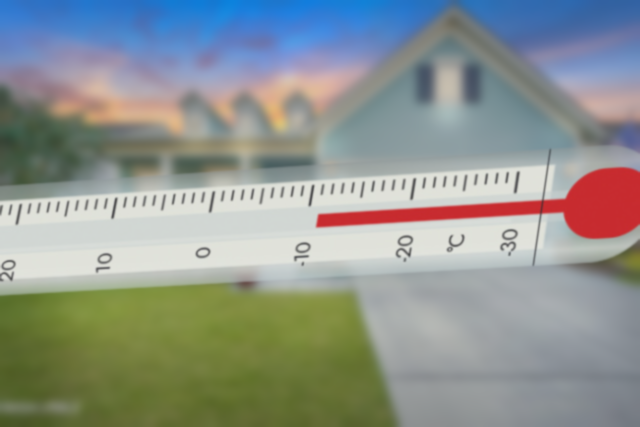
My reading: °C -11
